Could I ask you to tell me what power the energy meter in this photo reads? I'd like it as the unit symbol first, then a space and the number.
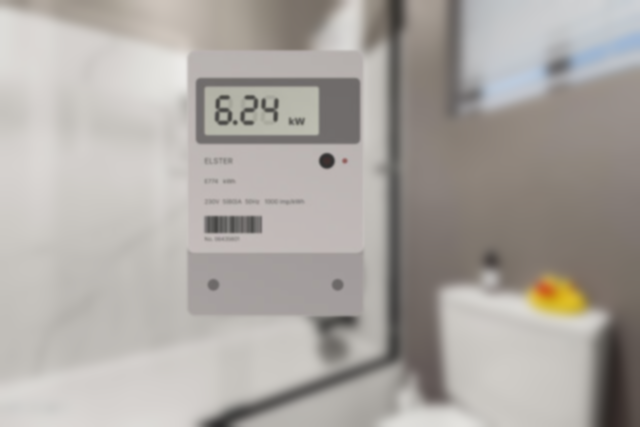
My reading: kW 6.24
